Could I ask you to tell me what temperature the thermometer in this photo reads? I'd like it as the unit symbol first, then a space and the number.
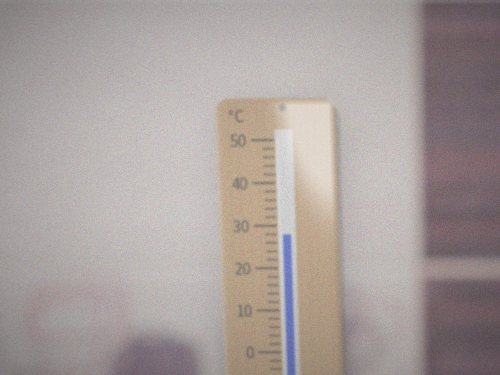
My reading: °C 28
